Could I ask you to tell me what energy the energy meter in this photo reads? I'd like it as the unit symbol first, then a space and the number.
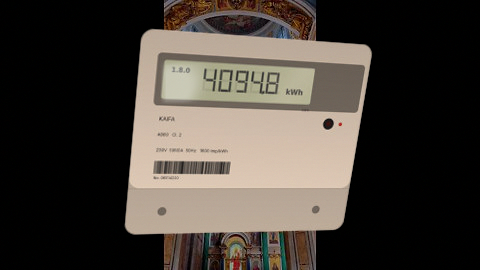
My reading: kWh 4094.8
